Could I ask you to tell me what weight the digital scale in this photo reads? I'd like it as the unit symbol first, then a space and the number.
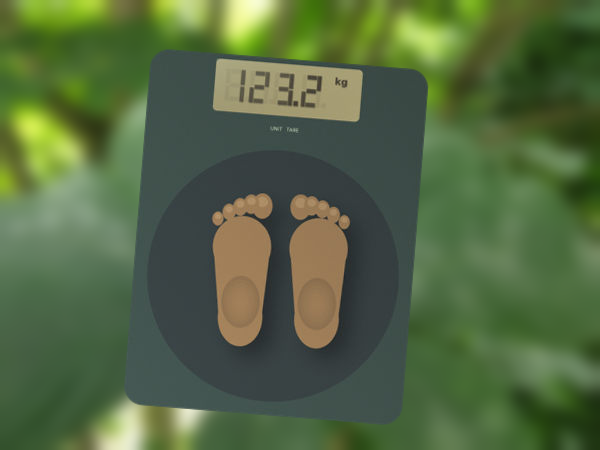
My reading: kg 123.2
